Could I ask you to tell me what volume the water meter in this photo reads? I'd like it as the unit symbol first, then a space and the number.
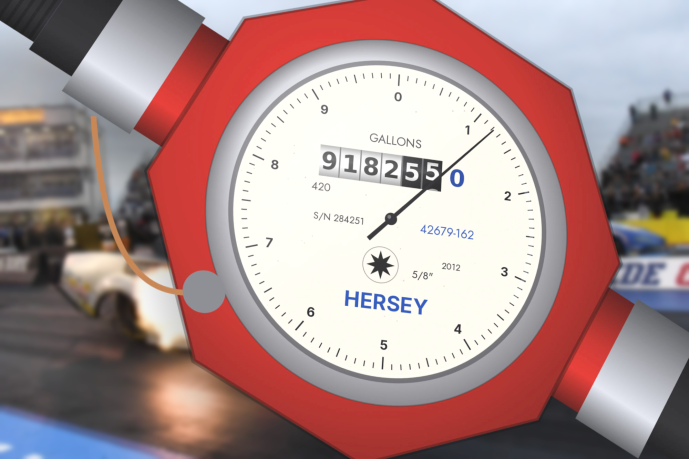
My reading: gal 9182551.2
